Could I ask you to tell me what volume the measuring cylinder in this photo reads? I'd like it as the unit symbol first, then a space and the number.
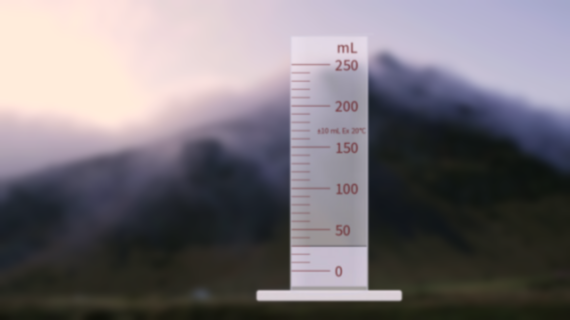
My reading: mL 30
